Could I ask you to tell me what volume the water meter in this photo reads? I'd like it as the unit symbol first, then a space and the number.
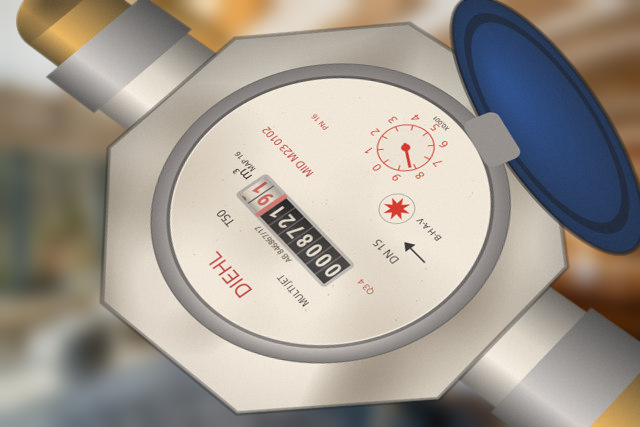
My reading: m³ 8721.908
